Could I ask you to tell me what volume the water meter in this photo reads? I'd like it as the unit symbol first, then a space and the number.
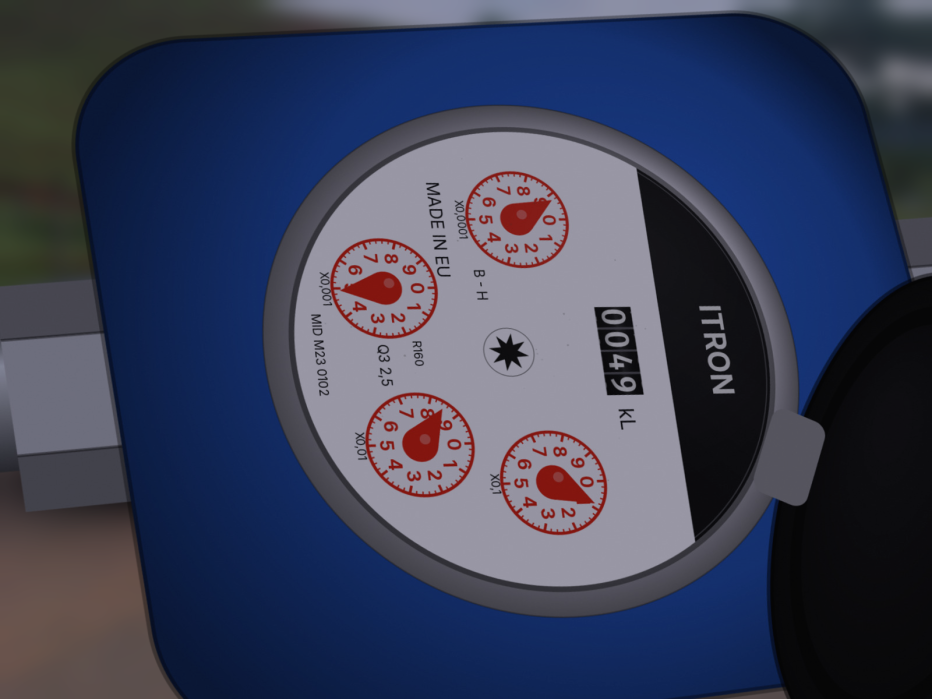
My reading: kL 49.0849
